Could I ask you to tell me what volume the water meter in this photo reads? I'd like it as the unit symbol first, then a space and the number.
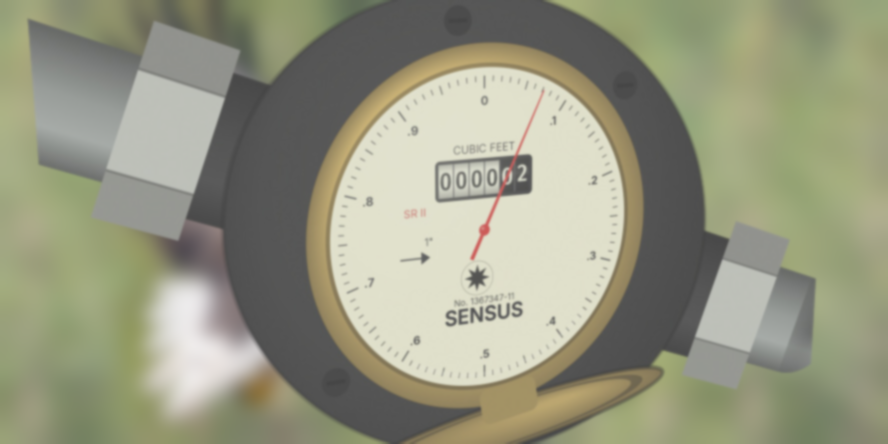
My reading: ft³ 2.07
